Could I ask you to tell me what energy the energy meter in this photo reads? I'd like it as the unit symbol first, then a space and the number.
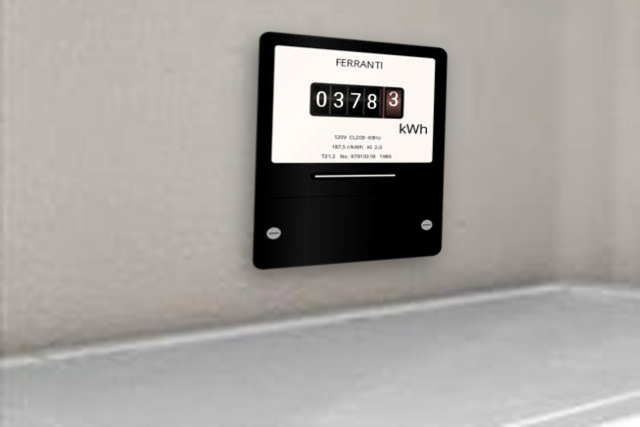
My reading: kWh 378.3
